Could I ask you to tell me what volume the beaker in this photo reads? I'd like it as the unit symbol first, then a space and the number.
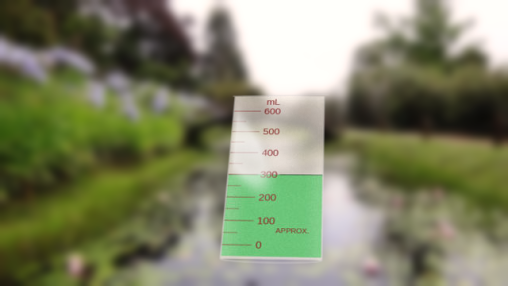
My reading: mL 300
